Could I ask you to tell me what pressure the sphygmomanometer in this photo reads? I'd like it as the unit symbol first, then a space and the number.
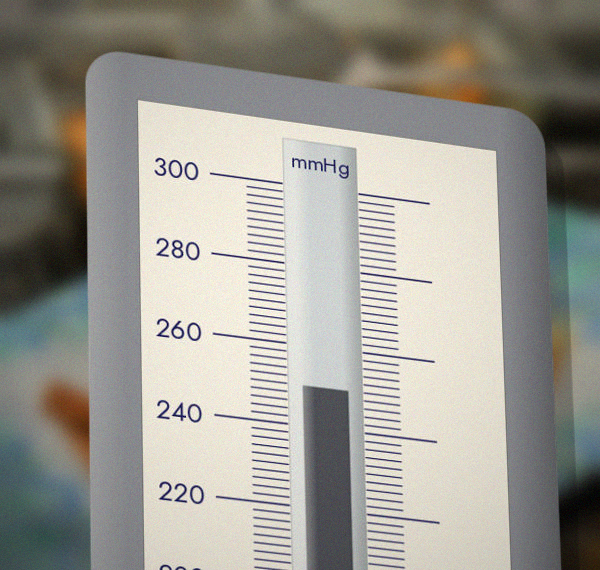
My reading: mmHg 250
